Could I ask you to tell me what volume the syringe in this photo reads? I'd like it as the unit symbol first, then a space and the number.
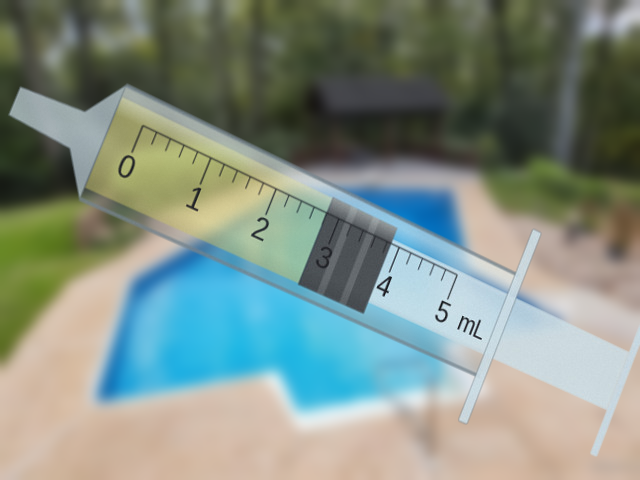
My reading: mL 2.8
